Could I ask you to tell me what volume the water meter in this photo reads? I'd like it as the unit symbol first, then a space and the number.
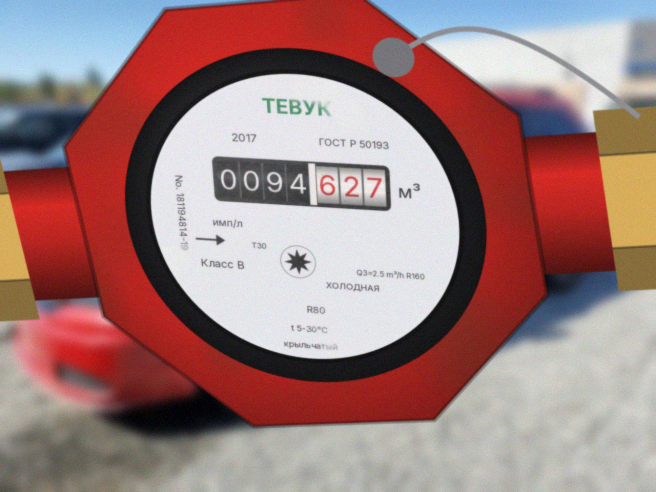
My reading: m³ 94.627
